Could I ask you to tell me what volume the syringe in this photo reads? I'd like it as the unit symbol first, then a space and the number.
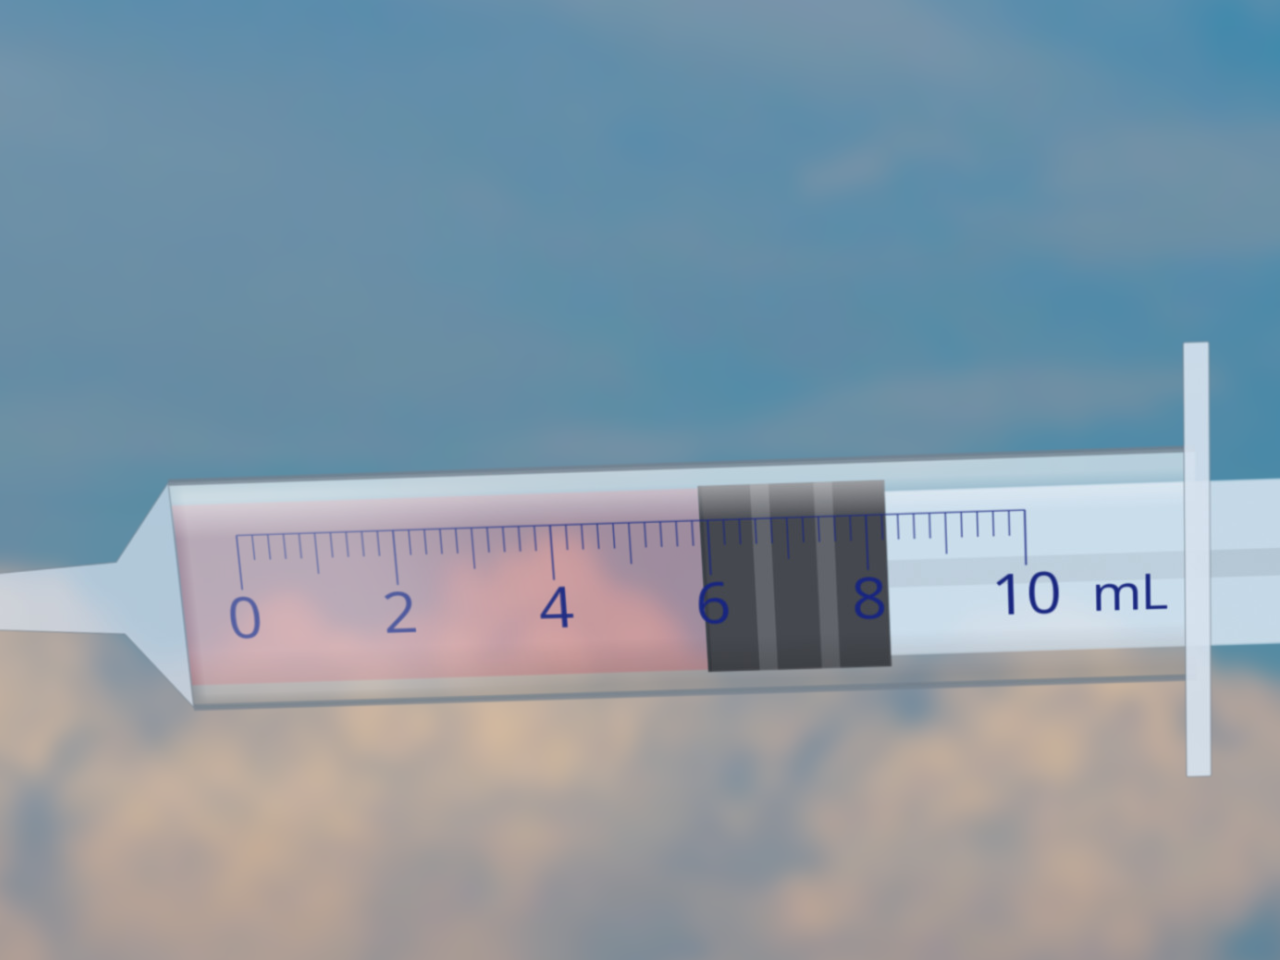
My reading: mL 5.9
